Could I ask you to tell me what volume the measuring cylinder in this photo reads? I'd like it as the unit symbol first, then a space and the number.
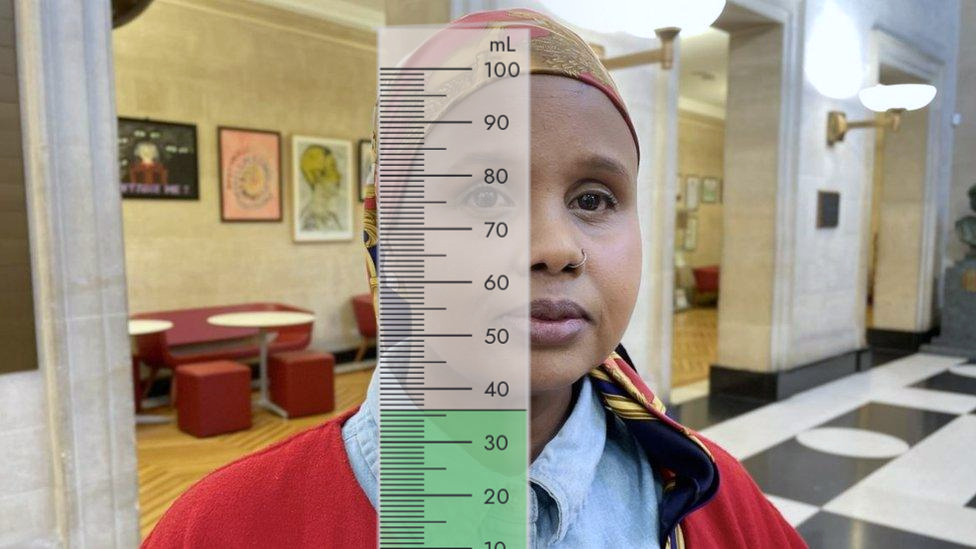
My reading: mL 36
